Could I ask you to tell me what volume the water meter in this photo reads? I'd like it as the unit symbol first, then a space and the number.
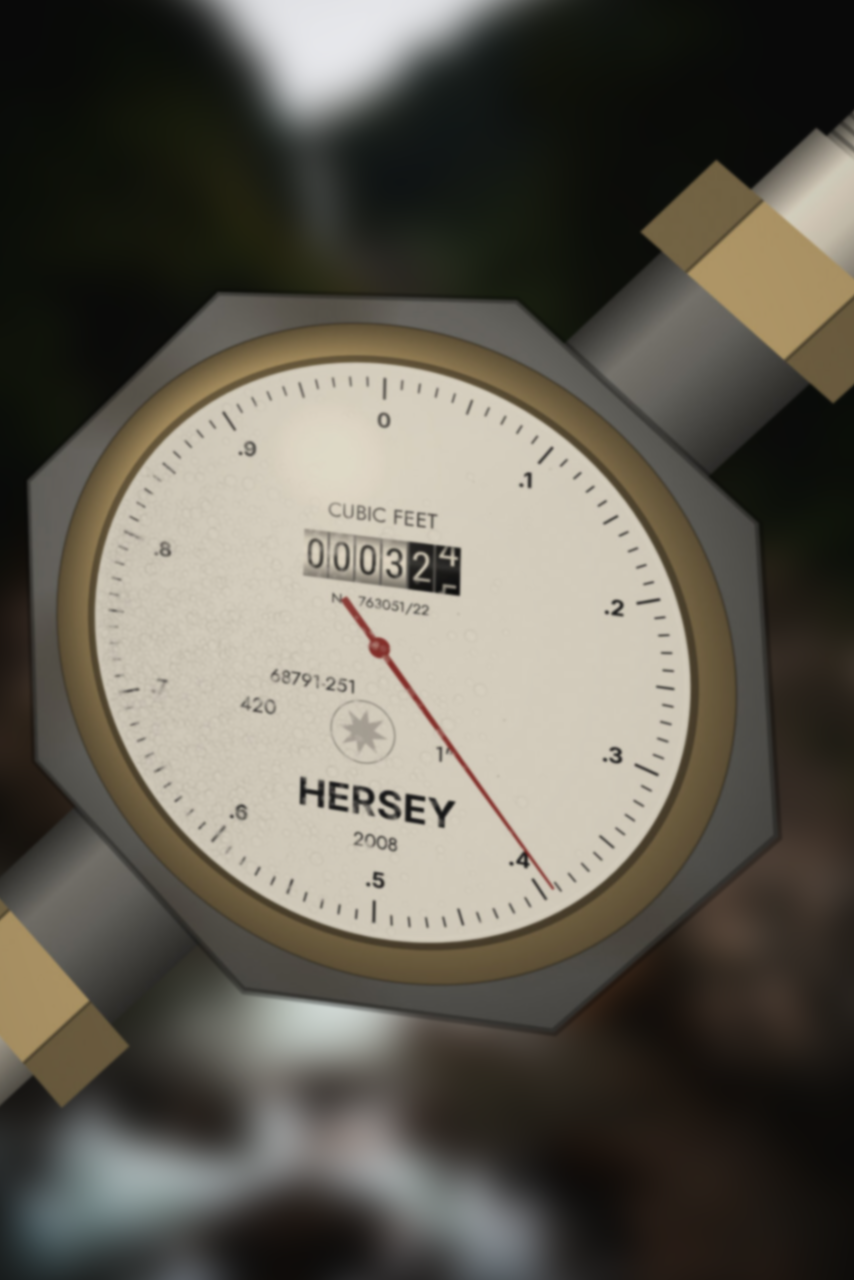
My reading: ft³ 324.39
